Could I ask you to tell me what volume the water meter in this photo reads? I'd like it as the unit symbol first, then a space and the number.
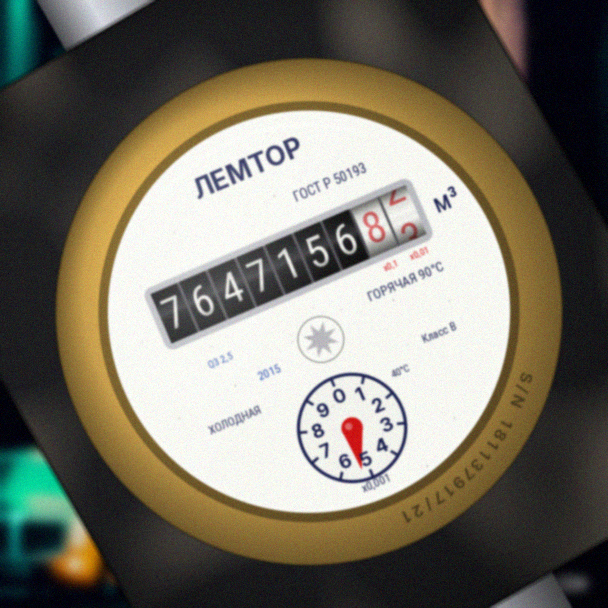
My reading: m³ 7647156.825
